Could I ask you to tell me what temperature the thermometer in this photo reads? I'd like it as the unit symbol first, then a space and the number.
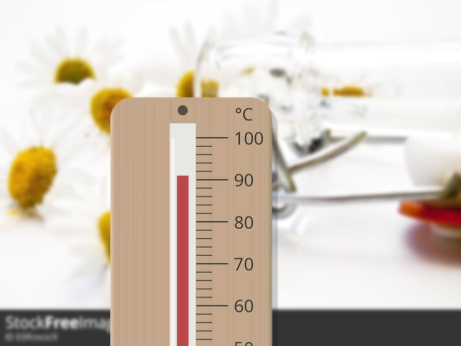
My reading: °C 91
